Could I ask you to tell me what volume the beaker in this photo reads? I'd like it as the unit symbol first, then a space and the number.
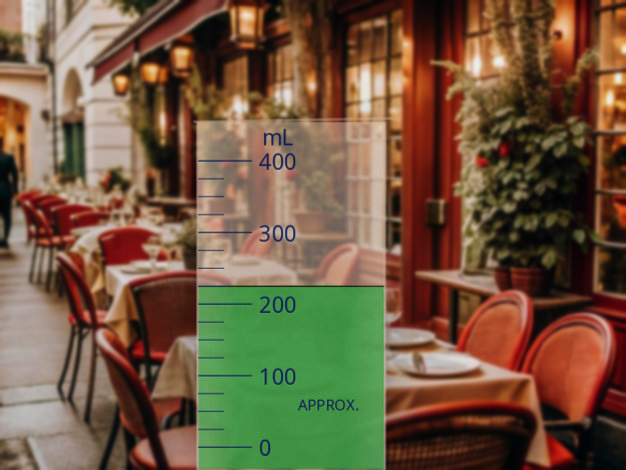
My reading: mL 225
